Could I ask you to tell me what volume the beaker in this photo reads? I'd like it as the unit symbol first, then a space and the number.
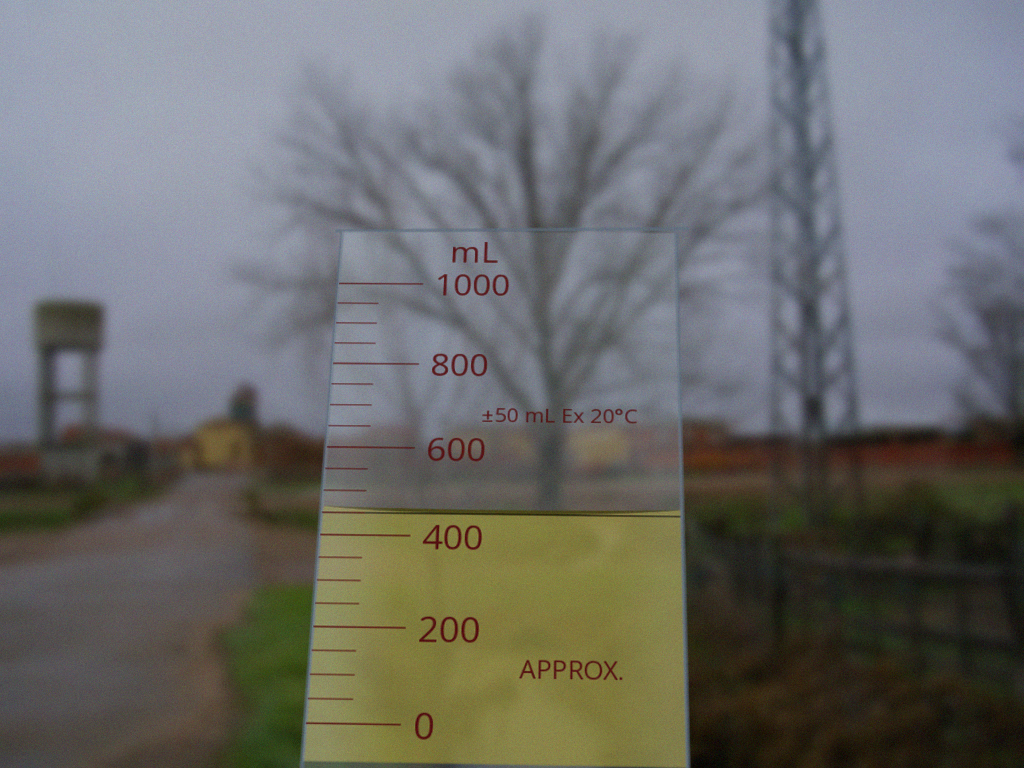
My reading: mL 450
